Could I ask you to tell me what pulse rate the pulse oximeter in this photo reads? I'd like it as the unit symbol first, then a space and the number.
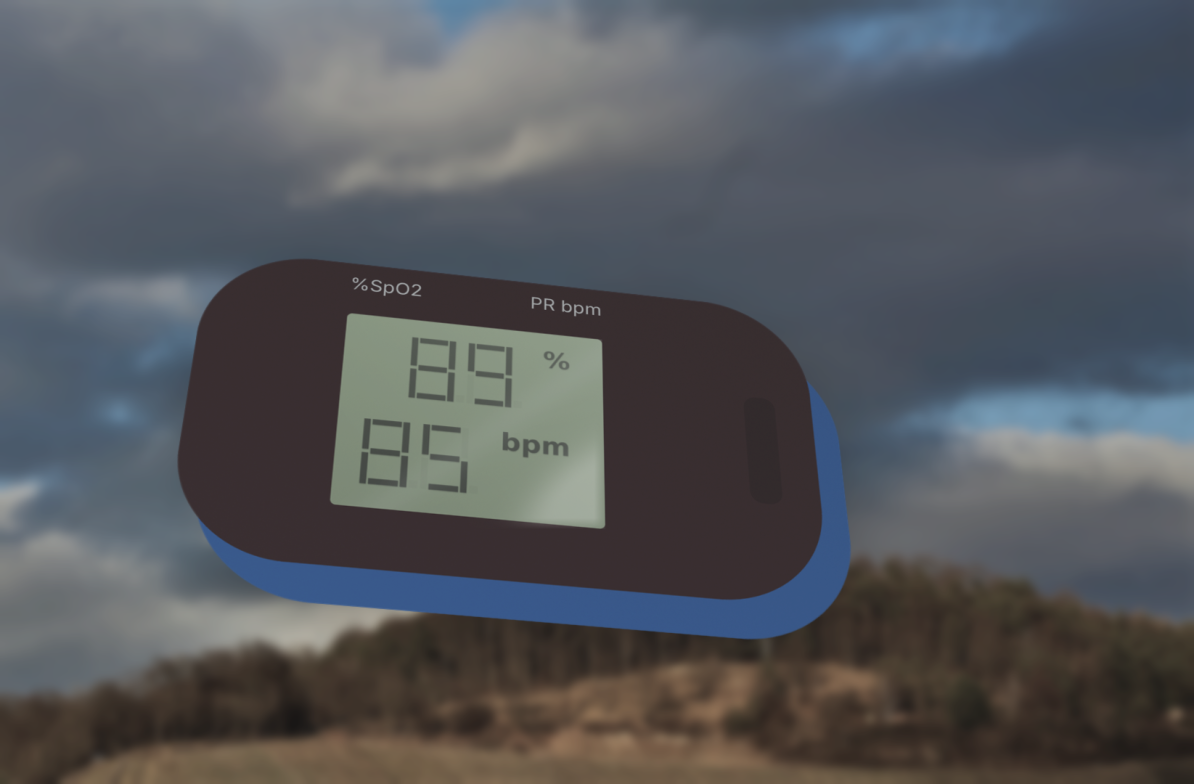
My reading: bpm 85
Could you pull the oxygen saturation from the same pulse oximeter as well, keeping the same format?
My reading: % 89
